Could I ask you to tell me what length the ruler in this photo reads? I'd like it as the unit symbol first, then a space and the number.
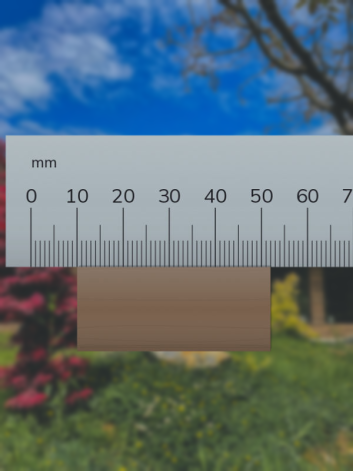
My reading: mm 42
